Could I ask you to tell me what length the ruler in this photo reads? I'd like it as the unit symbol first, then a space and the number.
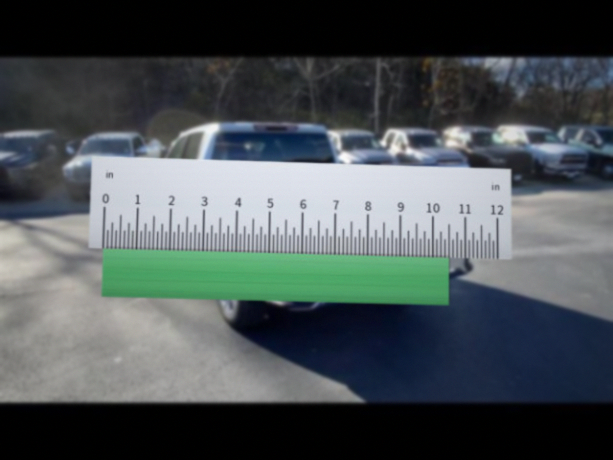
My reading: in 10.5
